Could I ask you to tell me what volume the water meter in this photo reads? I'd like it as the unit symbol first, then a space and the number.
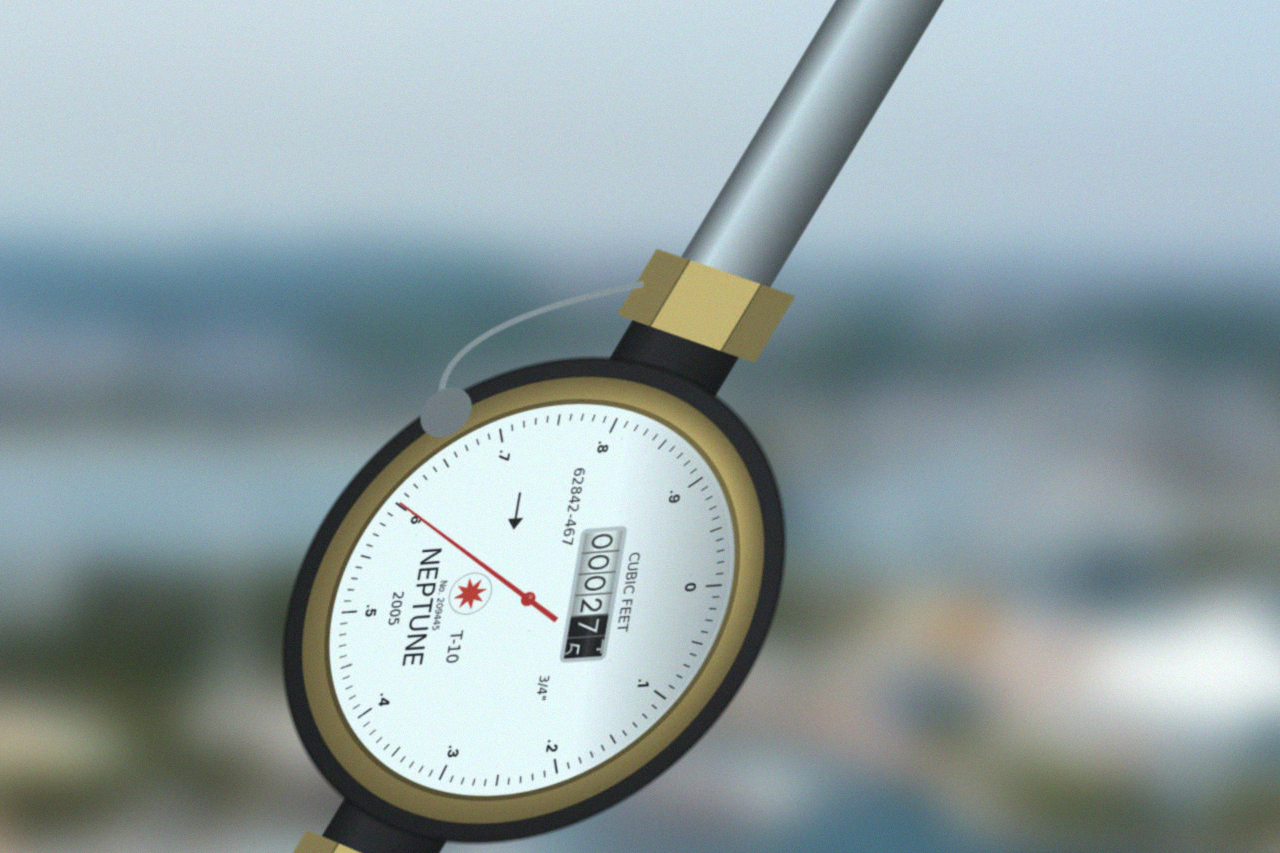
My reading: ft³ 274.60
